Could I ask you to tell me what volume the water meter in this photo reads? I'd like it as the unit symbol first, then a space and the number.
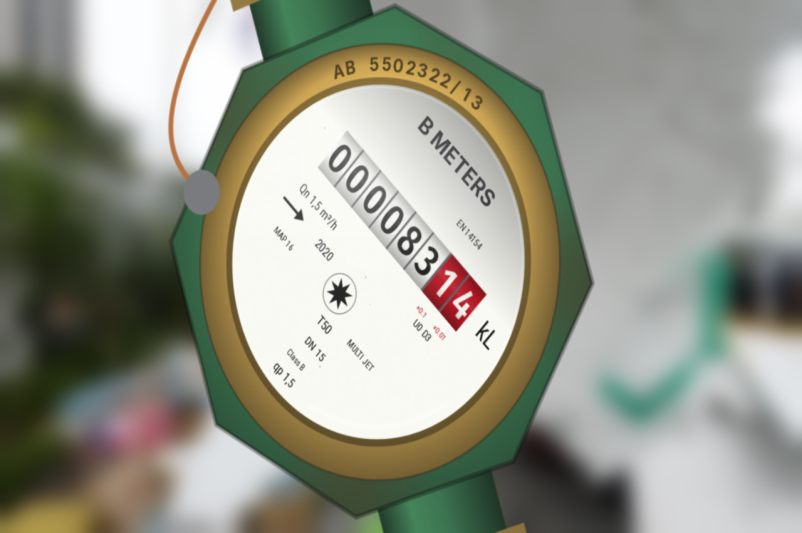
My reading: kL 83.14
